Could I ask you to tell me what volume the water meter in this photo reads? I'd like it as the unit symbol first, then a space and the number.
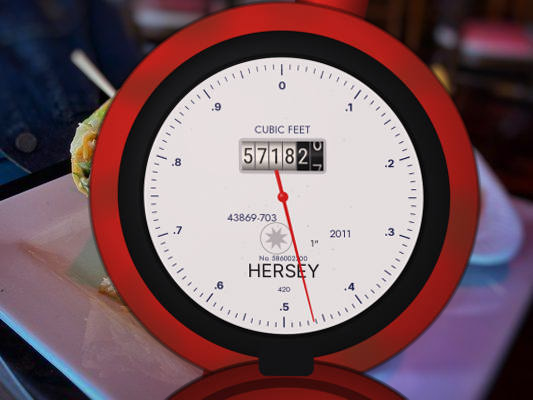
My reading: ft³ 571826.46
